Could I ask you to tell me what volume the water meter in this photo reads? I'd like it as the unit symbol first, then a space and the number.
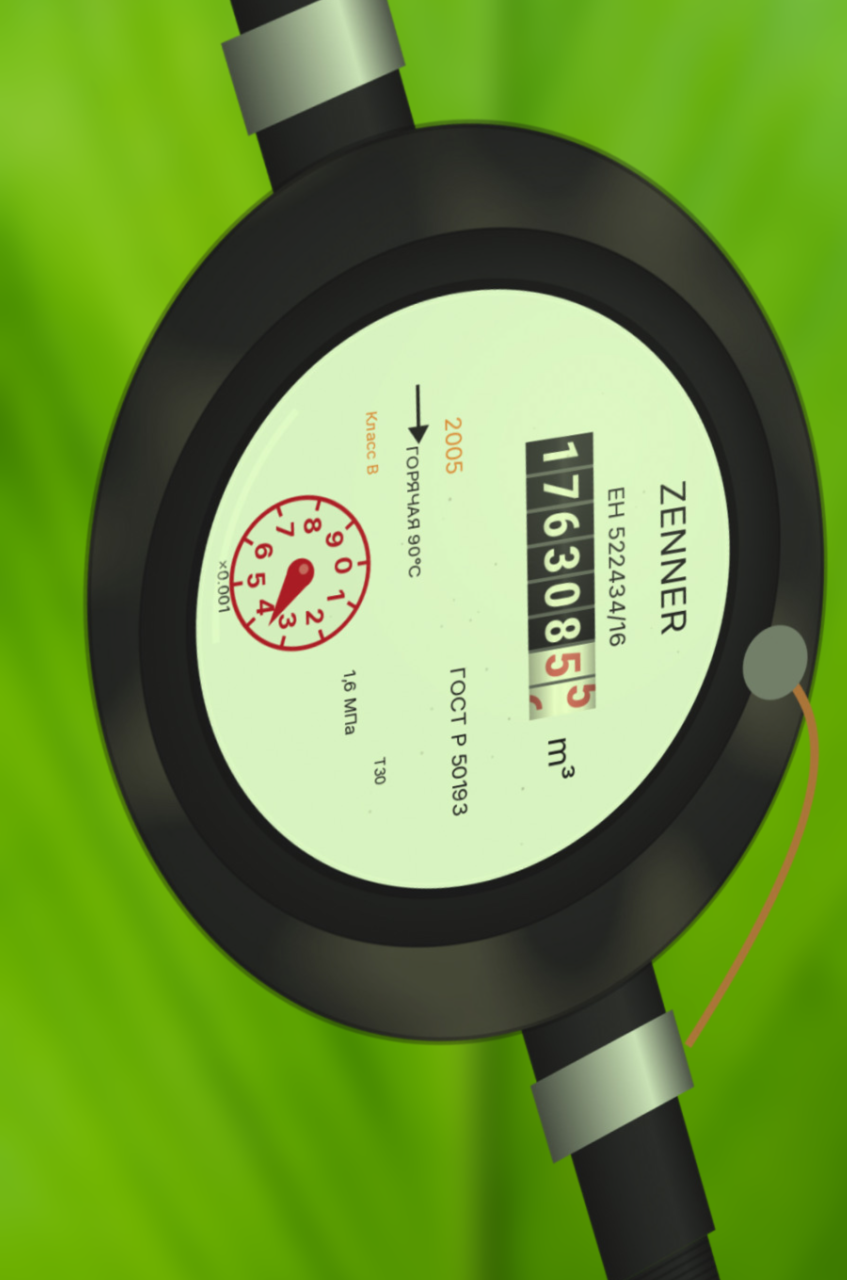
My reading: m³ 176308.553
